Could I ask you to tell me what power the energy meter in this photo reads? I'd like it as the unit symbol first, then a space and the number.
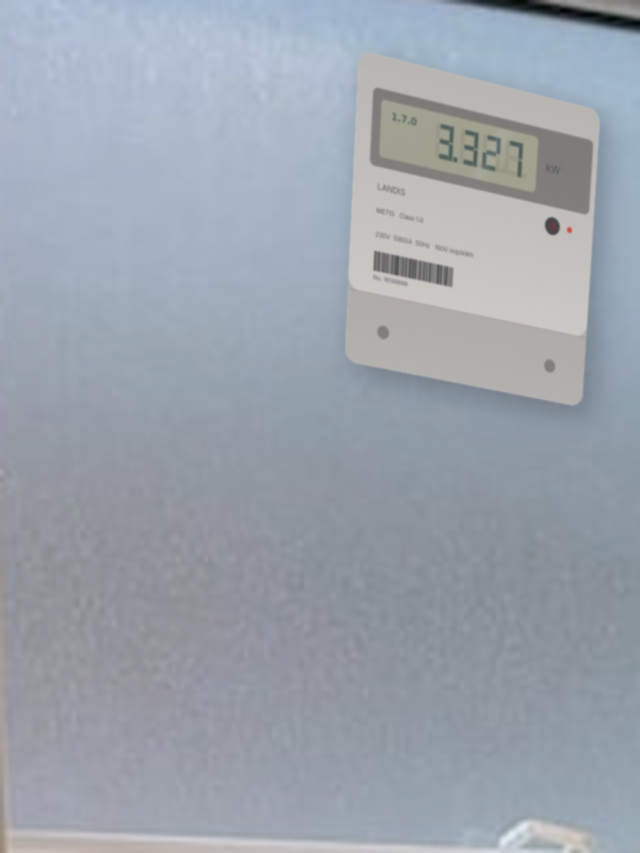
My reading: kW 3.327
